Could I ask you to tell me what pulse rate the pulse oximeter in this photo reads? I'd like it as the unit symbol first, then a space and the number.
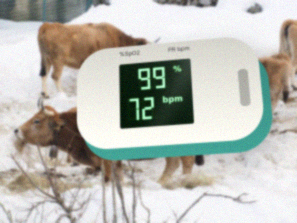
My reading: bpm 72
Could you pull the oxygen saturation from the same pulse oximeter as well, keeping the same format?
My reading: % 99
